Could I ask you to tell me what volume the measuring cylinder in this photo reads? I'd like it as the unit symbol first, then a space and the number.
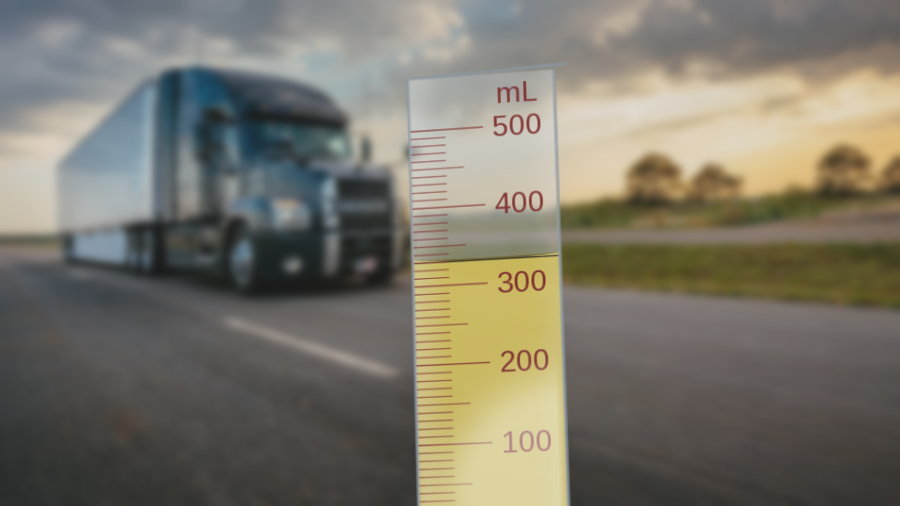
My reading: mL 330
